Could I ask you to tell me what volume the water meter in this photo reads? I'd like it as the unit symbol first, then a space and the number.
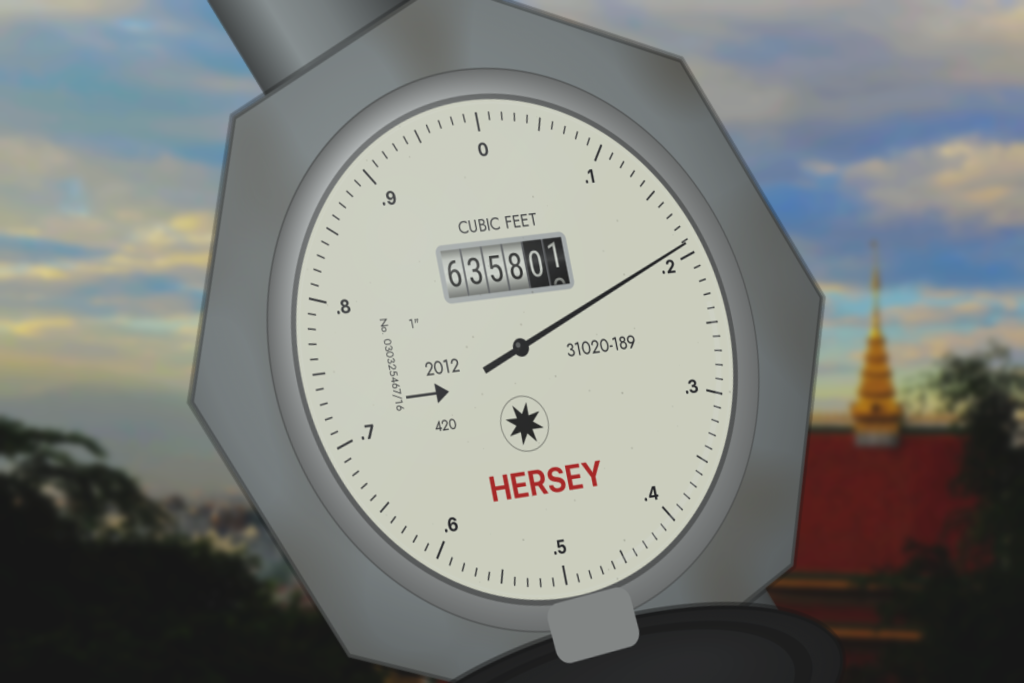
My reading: ft³ 635801.19
